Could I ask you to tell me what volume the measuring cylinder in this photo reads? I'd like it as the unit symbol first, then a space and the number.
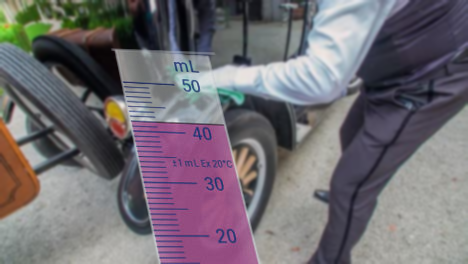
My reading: mL 42
